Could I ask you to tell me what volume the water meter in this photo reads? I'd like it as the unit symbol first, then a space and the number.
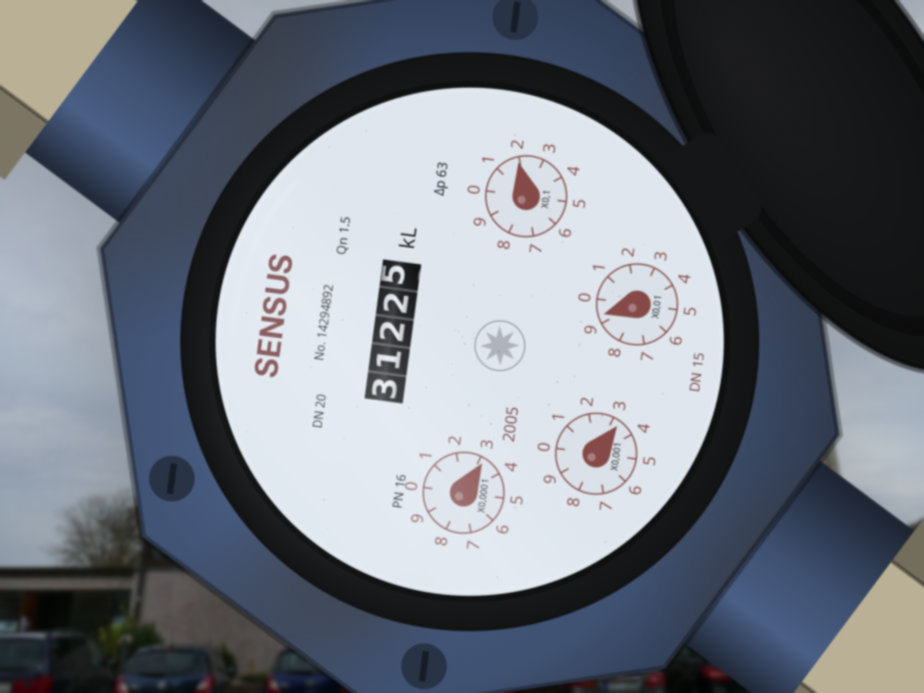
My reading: kL 31225.1933
